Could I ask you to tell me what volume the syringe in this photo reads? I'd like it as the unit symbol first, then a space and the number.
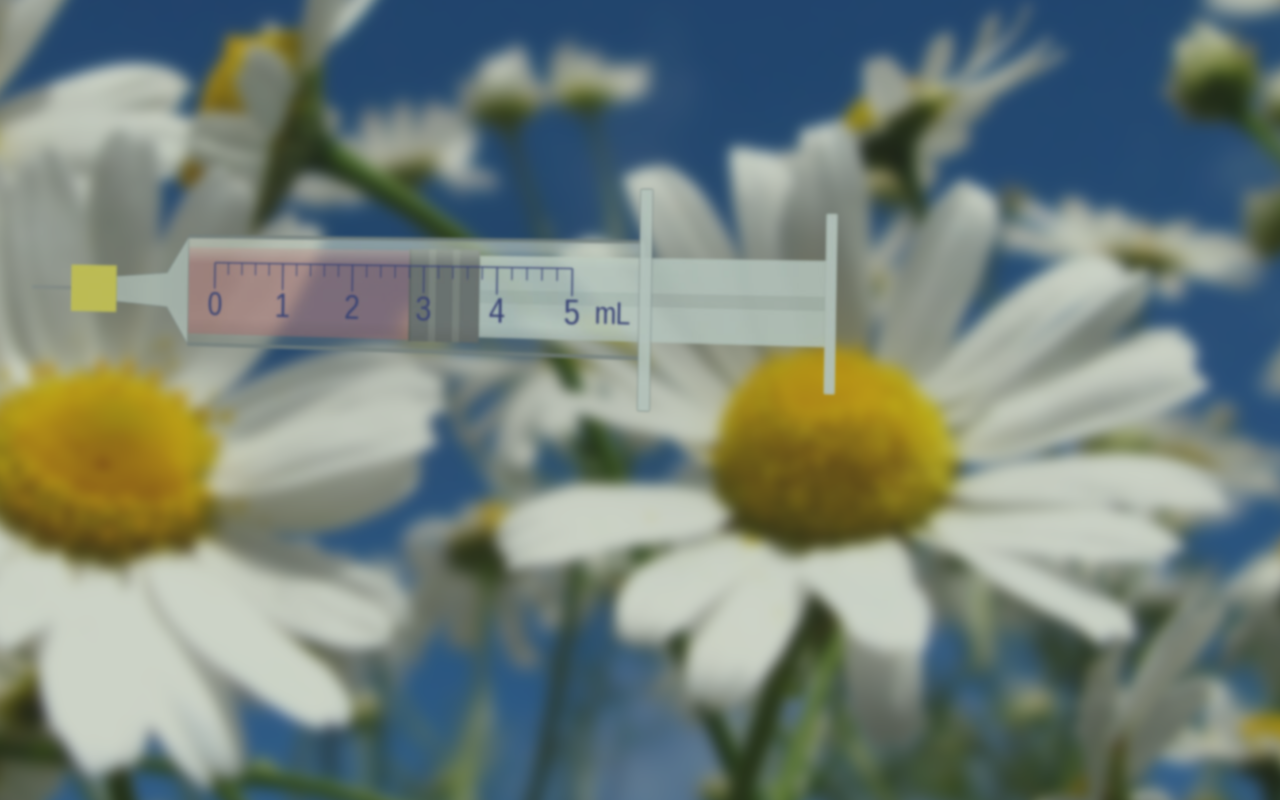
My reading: mL 2.8
